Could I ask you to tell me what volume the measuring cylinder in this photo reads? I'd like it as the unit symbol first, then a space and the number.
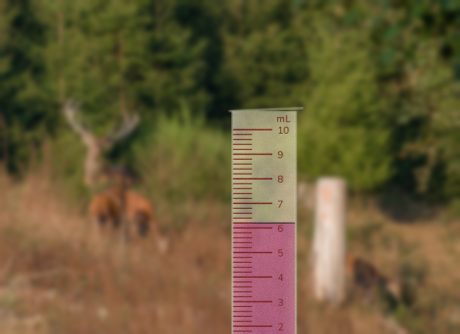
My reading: mL 6.2
